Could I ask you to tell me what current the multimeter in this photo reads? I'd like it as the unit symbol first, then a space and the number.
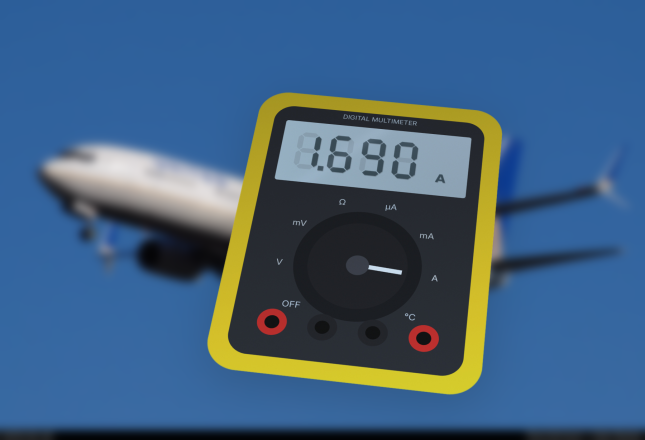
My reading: A 1.690
